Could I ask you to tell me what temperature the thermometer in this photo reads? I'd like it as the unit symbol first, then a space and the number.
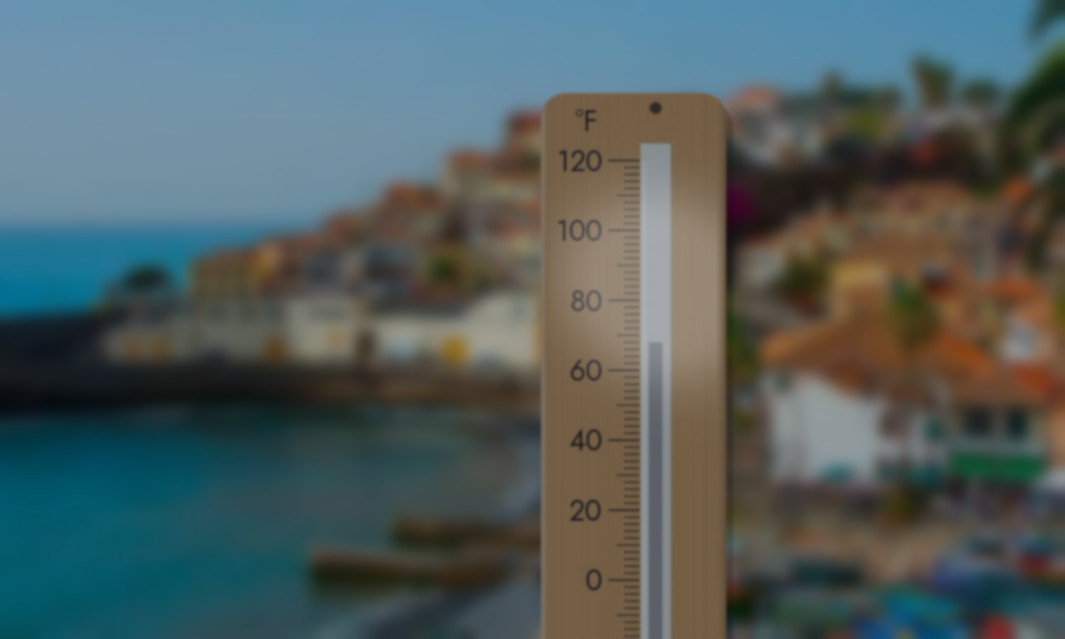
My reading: °F 68
